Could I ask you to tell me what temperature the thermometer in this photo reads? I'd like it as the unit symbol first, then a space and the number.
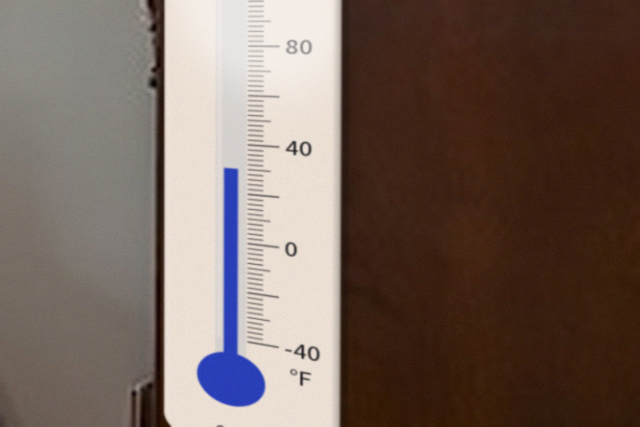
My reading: °F 30
